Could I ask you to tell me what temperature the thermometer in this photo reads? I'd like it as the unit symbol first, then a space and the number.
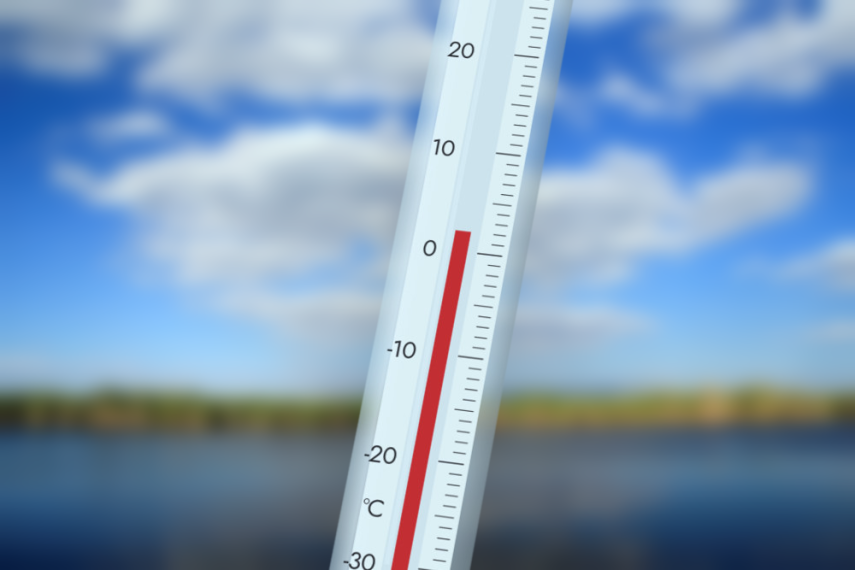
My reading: °C 2
